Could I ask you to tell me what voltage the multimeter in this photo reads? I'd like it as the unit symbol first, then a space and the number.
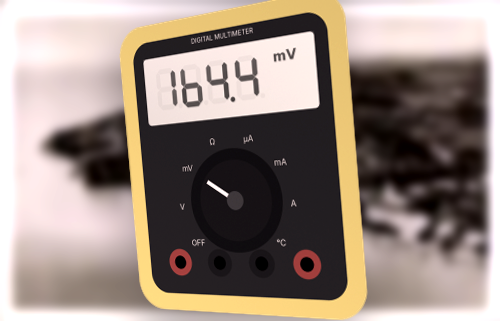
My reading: mV 164.4
